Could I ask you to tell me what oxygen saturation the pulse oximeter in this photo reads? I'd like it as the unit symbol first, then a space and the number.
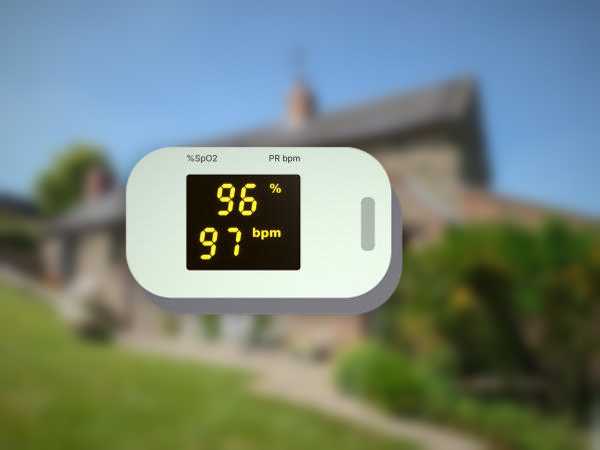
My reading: % 96
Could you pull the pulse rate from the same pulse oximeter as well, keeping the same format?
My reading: bpm 97
